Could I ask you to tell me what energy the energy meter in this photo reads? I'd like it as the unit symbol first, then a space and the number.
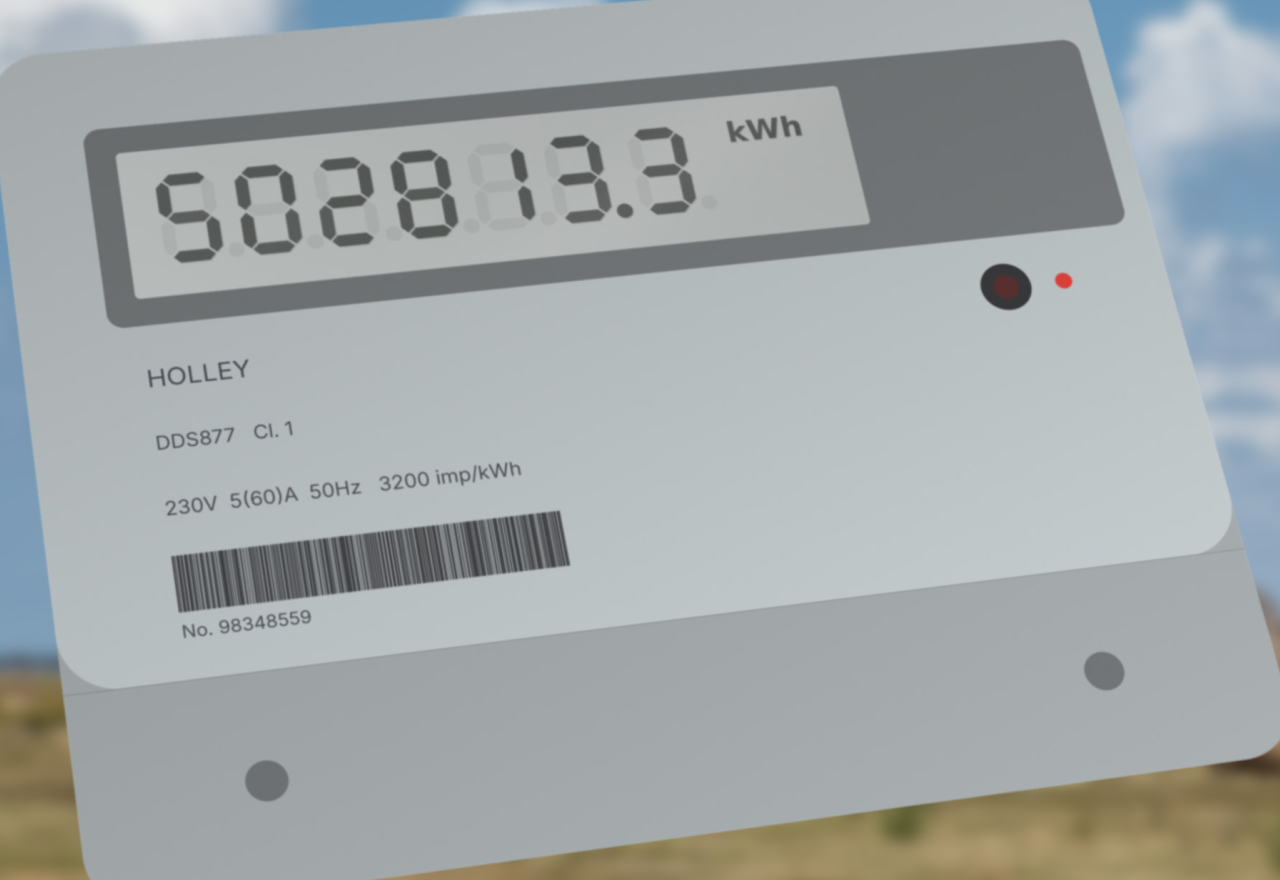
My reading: kWh 502813.3
